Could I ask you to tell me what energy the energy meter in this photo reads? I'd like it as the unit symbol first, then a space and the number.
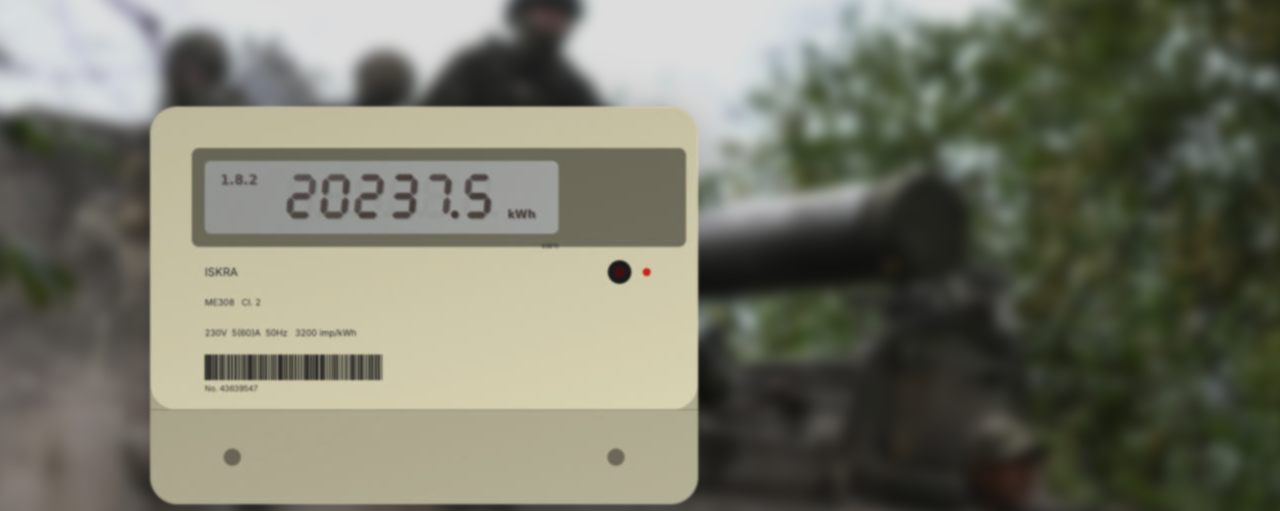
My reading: kWh 20237.5
